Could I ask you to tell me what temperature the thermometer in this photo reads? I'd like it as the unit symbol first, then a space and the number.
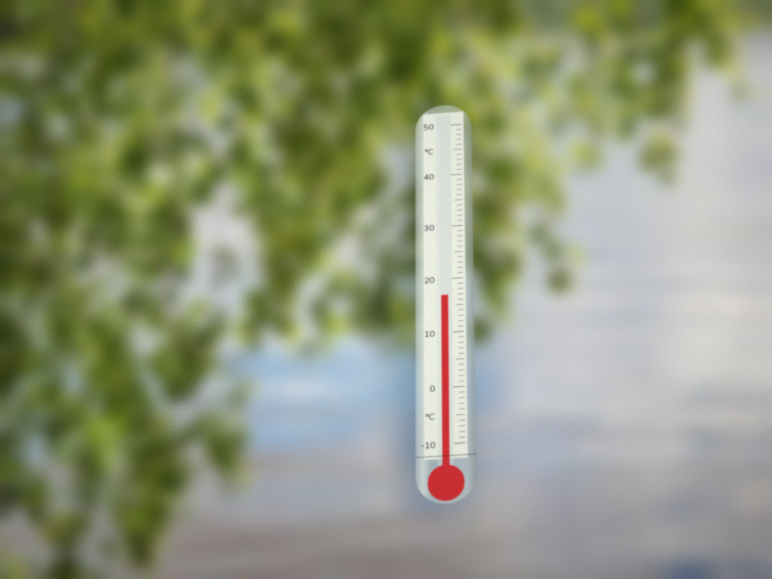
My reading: °C 17
